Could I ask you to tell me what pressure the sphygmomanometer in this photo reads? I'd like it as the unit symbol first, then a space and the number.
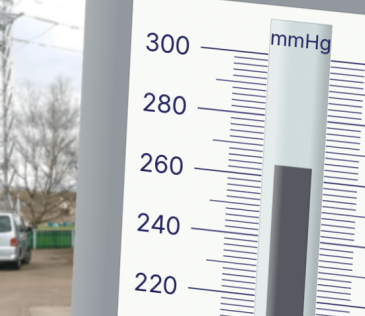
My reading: mmHg 264
